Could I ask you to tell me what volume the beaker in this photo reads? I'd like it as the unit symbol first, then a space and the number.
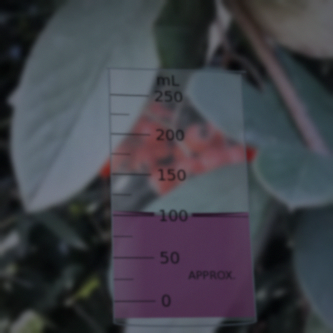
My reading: mL 100
